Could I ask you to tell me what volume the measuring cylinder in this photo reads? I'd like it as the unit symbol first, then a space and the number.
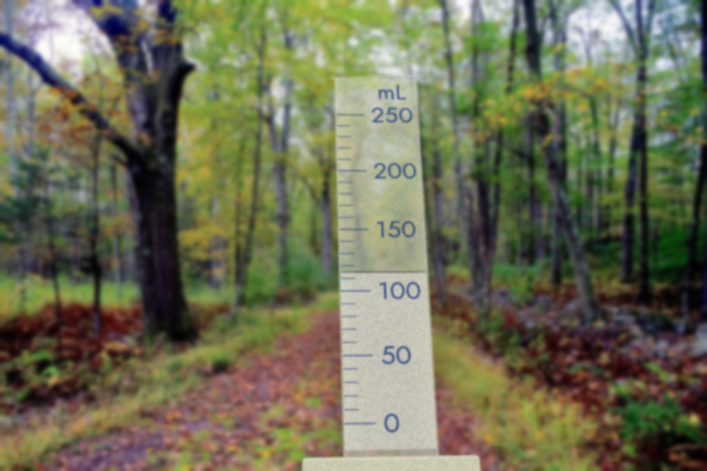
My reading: mL 115
